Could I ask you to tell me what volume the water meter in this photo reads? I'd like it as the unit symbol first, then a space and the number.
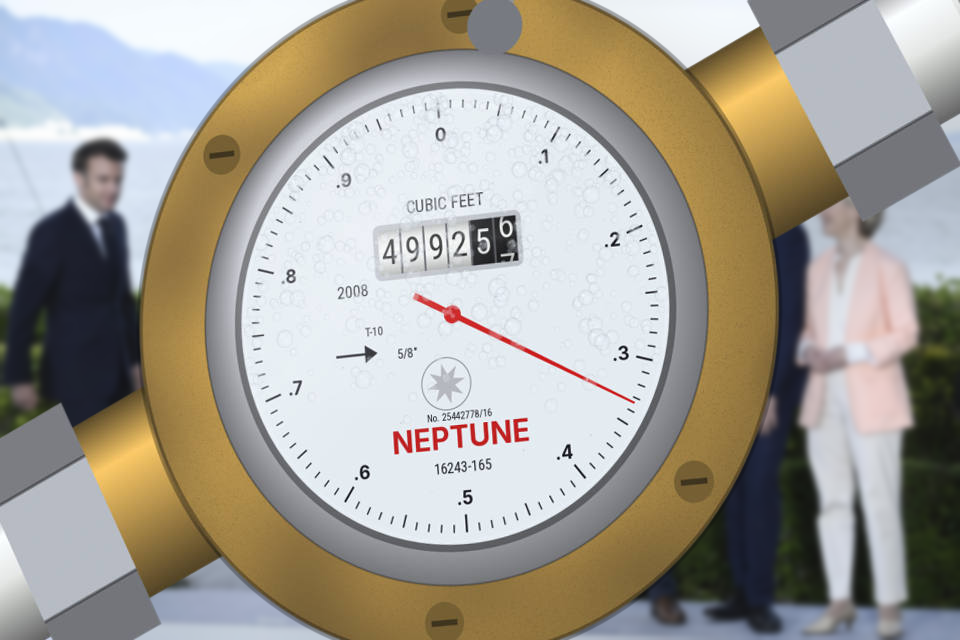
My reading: ft³ 499256.33
